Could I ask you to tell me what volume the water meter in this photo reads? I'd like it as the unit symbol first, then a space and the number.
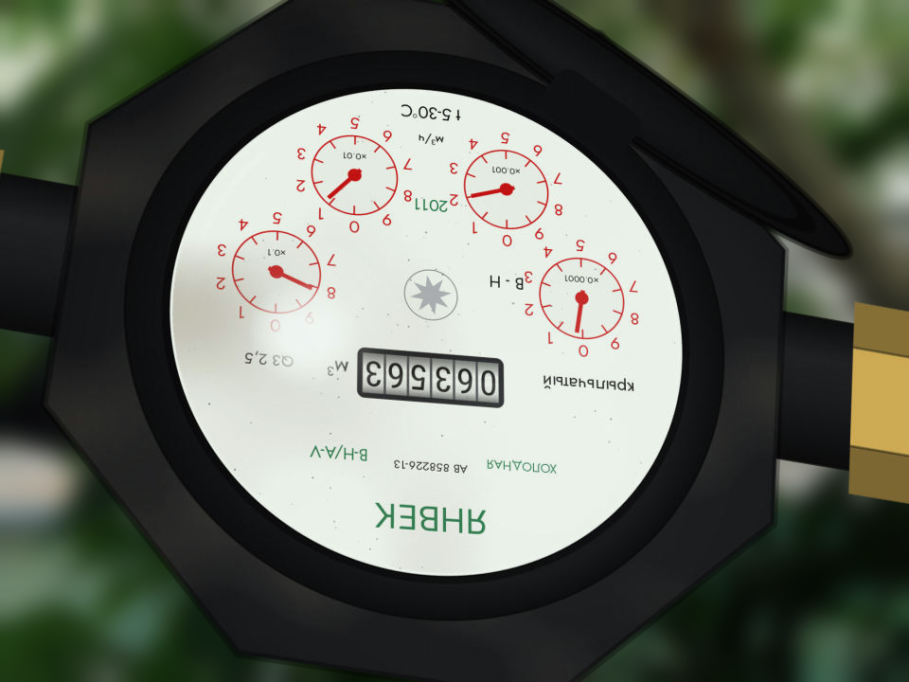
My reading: m³ 63563.8120
